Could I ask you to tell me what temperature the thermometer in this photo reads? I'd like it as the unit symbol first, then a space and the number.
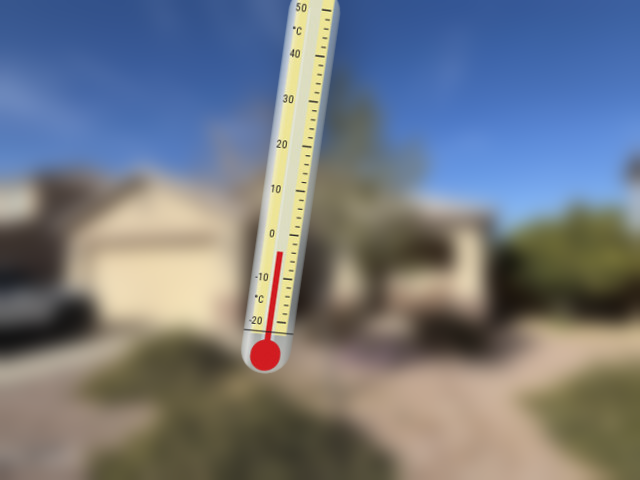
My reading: °C -4
